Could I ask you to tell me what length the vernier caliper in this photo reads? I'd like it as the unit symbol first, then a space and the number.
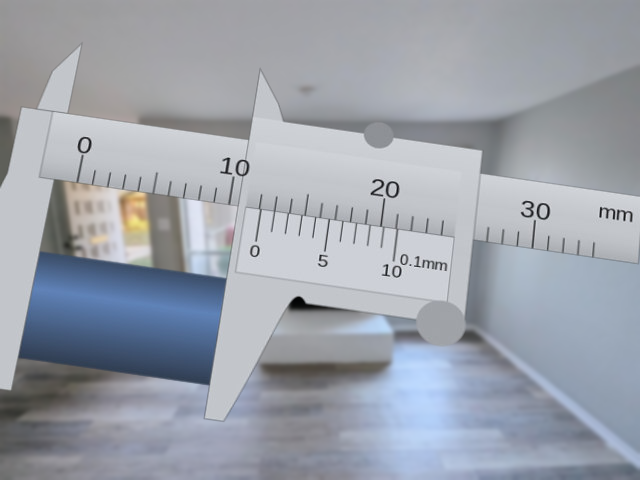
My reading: mm 12.1
